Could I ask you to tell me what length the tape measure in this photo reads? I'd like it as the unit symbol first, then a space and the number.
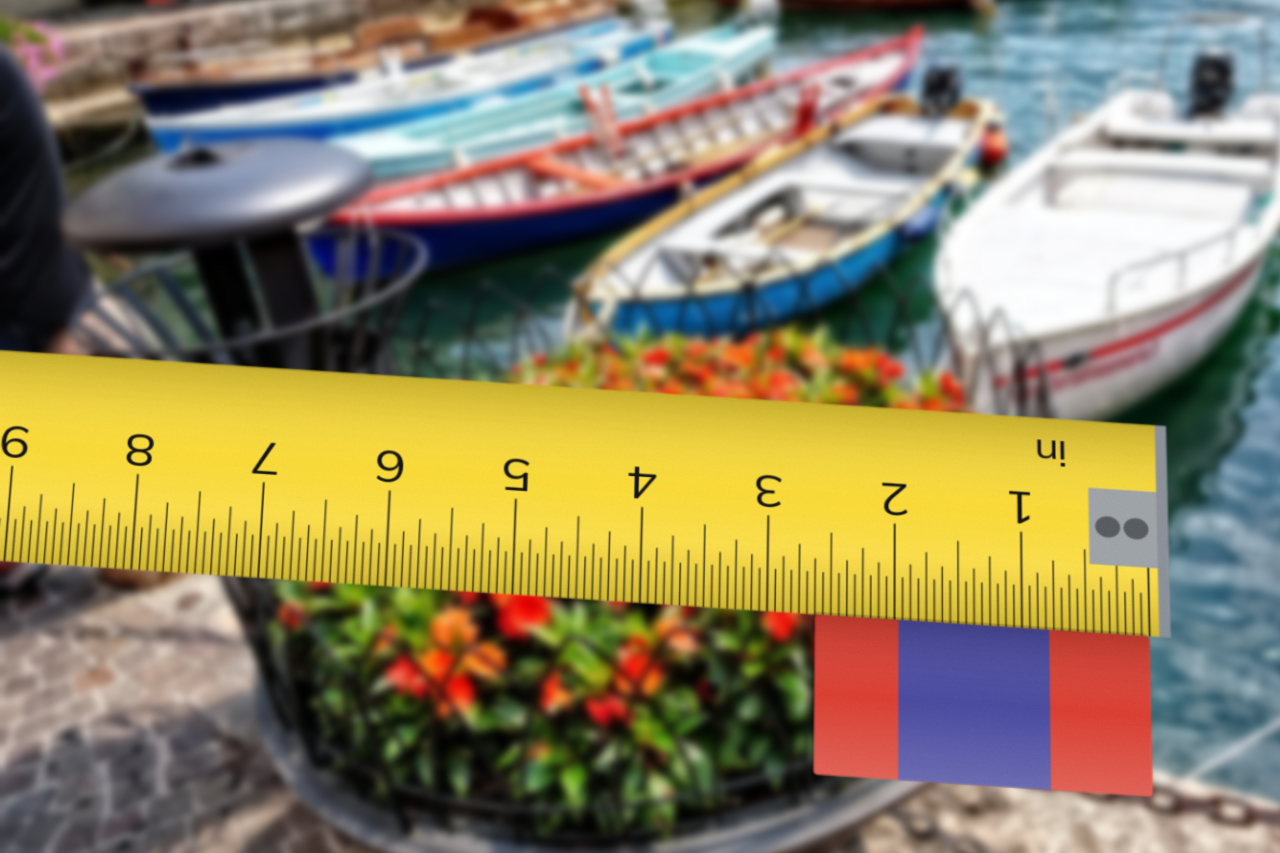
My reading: in 2.625
